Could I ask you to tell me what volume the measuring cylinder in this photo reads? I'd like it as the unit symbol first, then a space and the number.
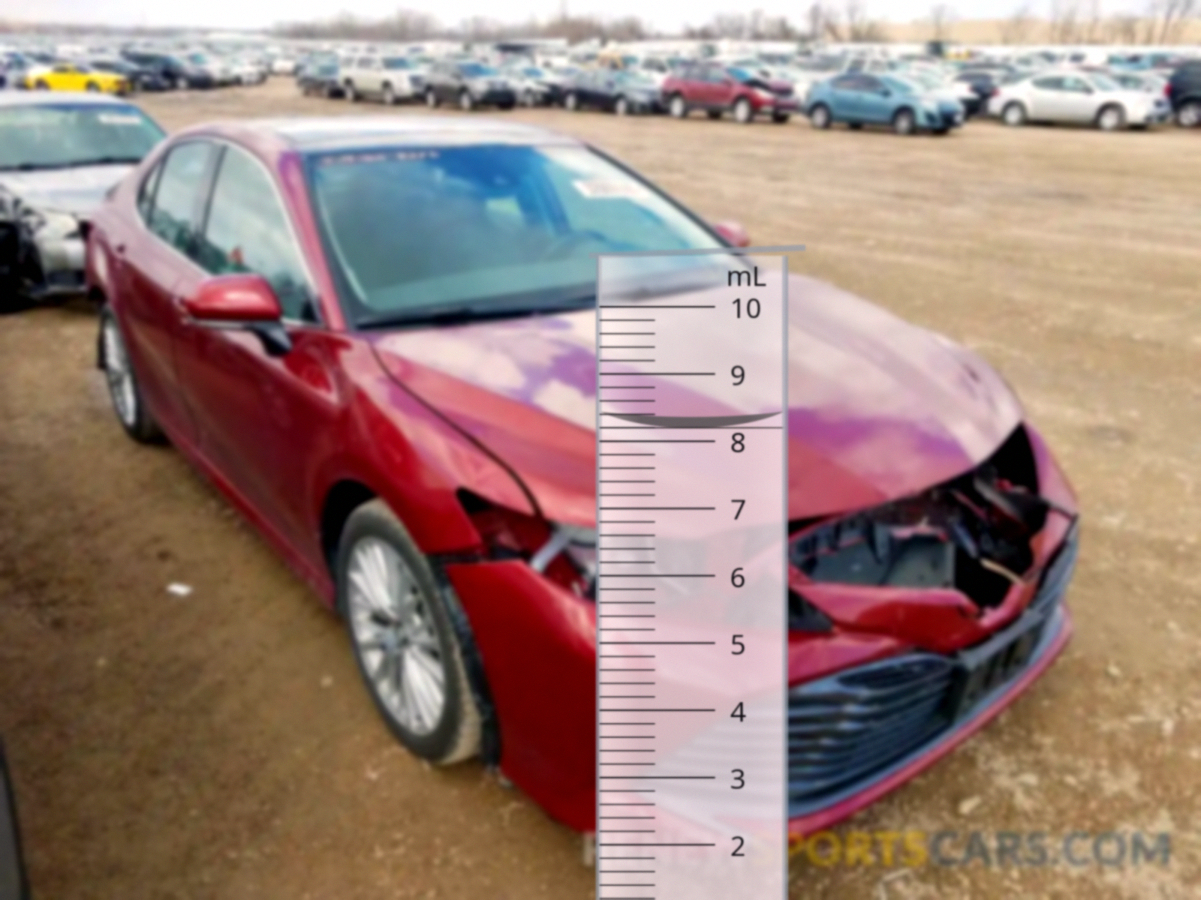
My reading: mL 8.2
